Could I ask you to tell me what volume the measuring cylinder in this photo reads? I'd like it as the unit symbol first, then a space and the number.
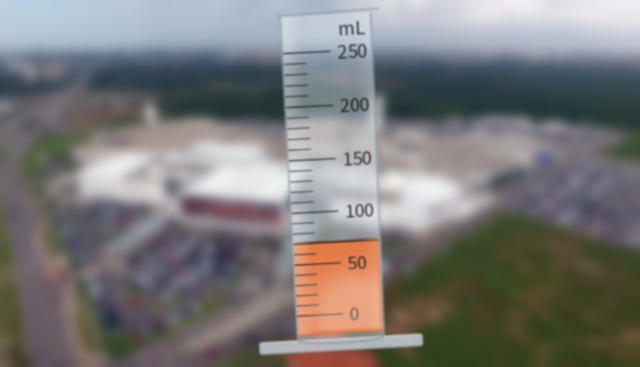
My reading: mL 70
